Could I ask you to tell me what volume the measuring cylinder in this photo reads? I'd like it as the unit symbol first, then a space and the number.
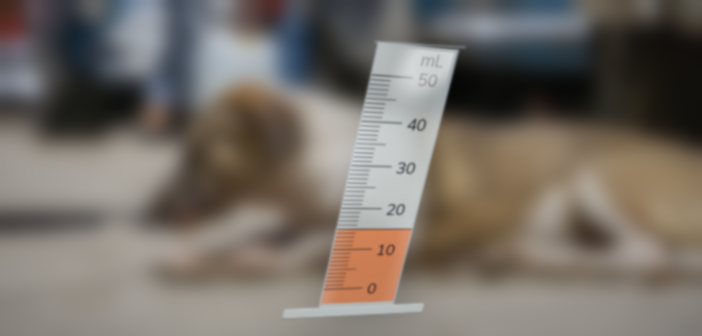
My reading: mL 15
